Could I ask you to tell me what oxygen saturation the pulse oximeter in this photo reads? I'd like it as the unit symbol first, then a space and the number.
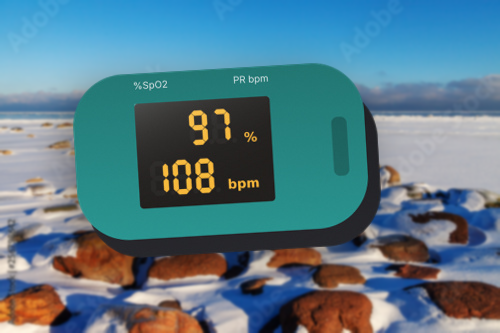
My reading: % 97
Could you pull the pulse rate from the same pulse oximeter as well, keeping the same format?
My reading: bpm 108
